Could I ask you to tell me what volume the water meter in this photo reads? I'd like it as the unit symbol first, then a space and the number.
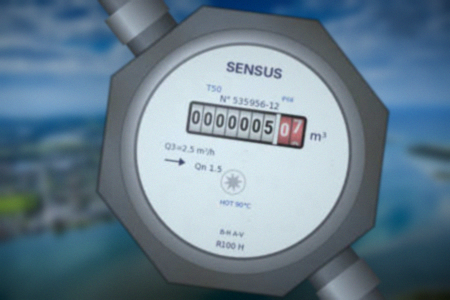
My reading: m³ 5.07
